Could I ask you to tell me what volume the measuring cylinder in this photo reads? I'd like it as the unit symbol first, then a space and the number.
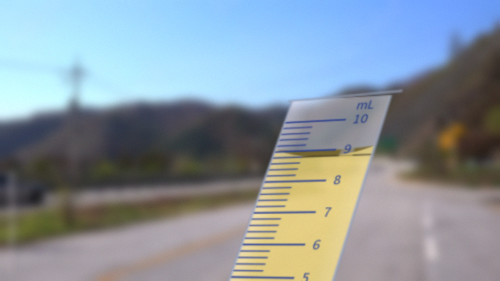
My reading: mL 8.8
